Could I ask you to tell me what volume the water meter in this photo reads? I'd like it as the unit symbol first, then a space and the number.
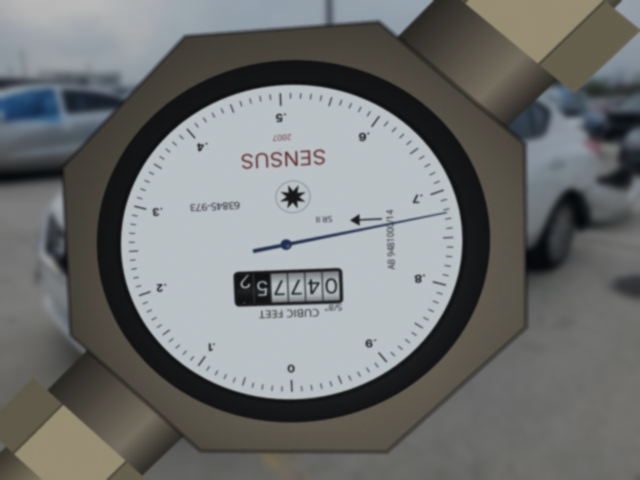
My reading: ft³ 47751.72
